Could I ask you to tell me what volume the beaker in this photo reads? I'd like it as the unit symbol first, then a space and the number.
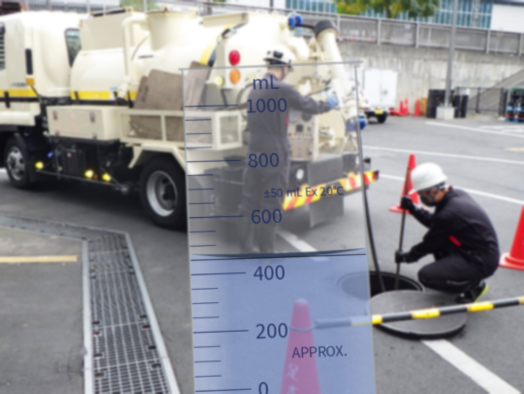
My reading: mL 450
